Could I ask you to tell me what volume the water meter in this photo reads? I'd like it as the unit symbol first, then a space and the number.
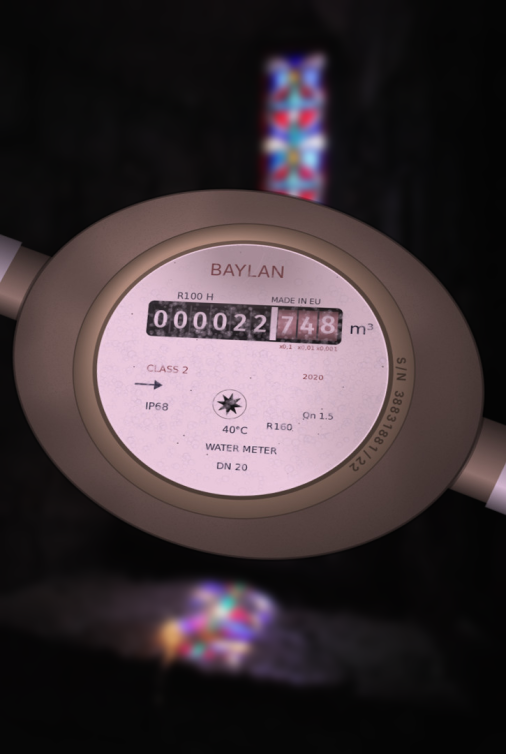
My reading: m³ 22.748
